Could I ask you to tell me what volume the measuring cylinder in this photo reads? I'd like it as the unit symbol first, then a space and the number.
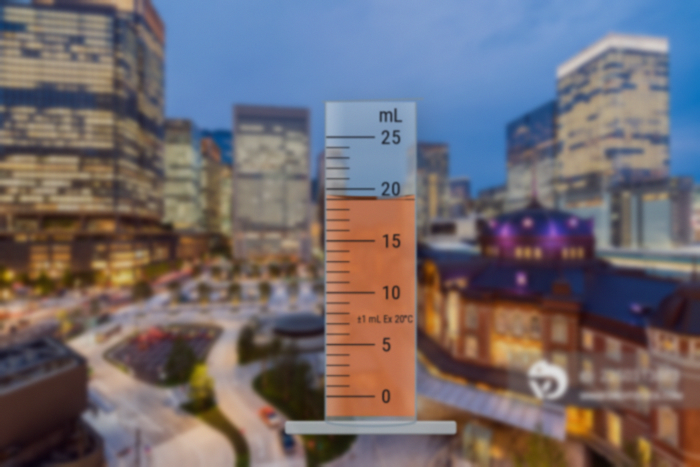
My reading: mL 19
